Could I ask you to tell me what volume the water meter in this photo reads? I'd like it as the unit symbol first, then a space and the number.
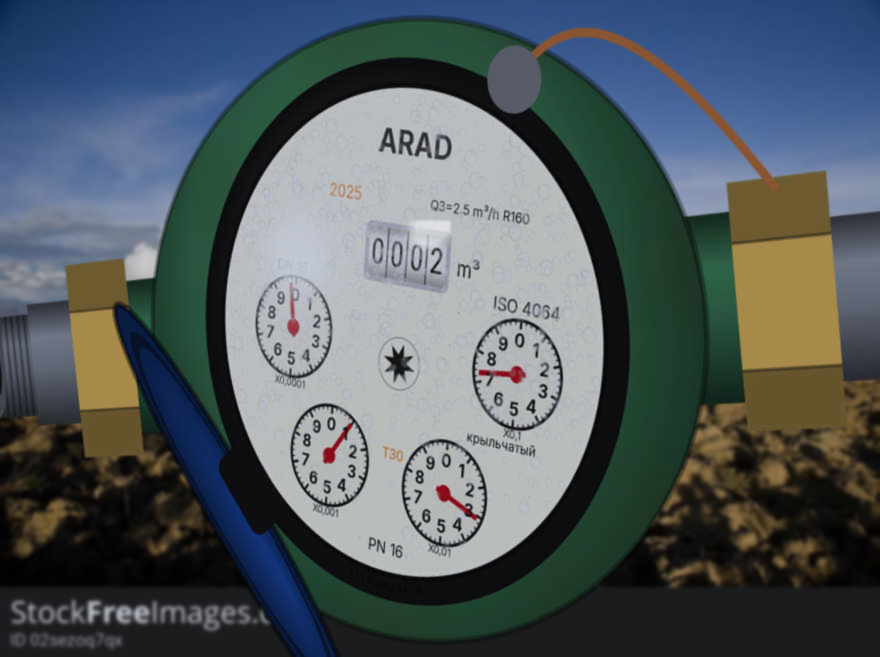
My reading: m³ 2.7309
